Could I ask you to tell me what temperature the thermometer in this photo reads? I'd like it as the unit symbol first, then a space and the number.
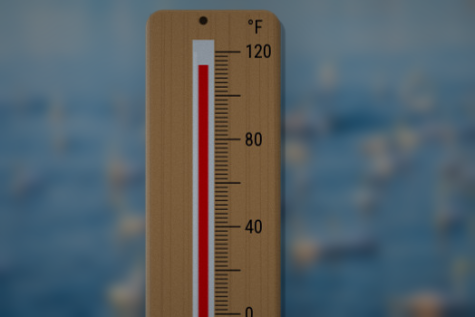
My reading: °F 114
